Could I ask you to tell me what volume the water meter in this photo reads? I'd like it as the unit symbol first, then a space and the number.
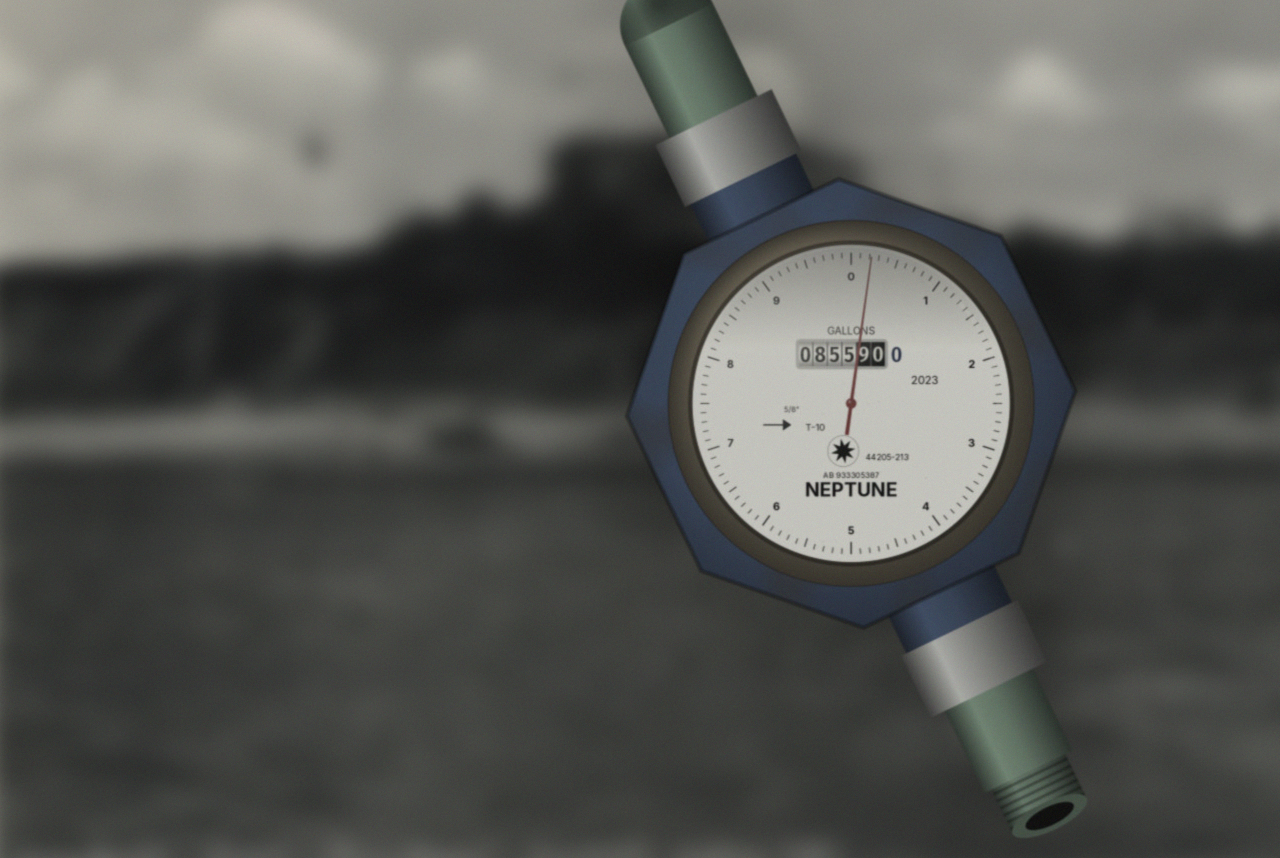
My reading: gal 855900.2
